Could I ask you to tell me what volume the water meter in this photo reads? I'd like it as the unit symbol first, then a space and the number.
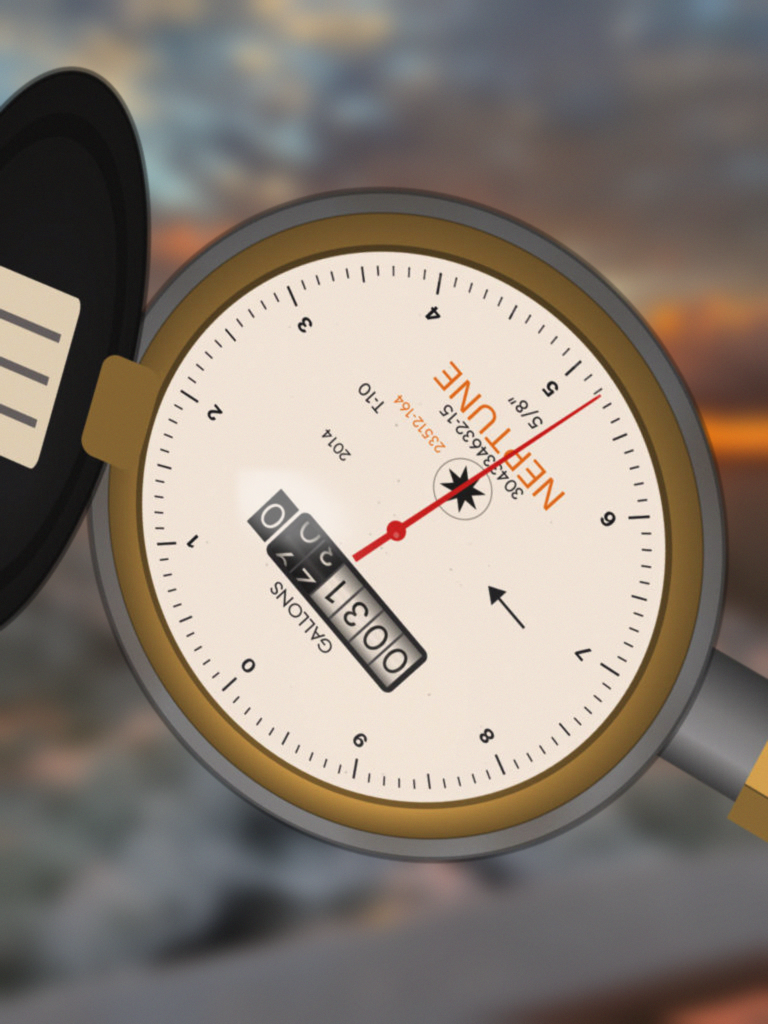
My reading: gal 31295.2
